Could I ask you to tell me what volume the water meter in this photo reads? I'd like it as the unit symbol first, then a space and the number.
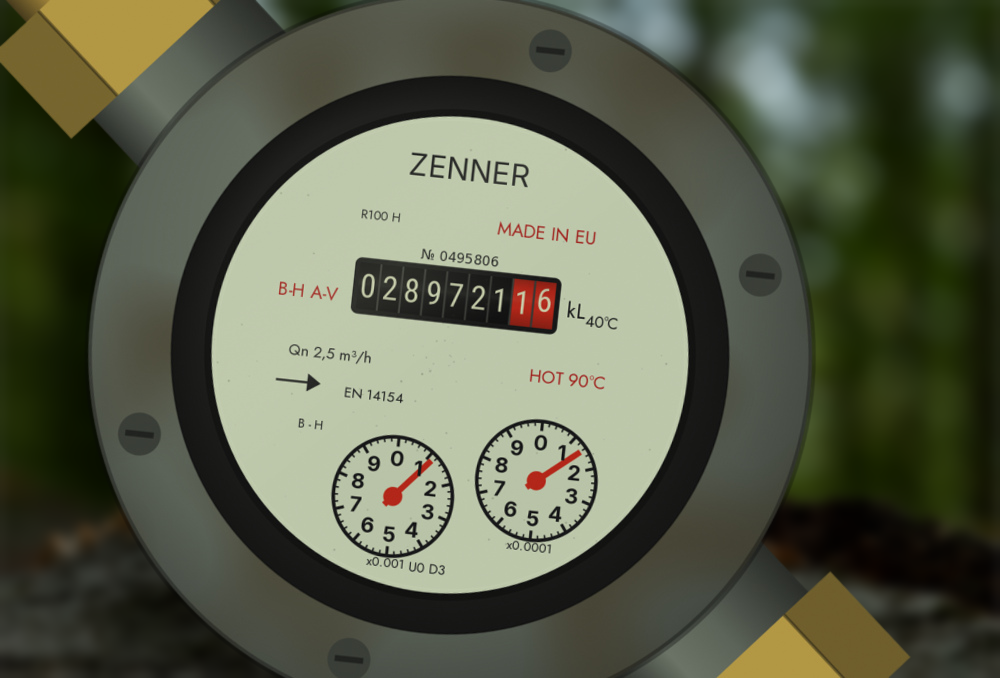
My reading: kL 289721.1611
